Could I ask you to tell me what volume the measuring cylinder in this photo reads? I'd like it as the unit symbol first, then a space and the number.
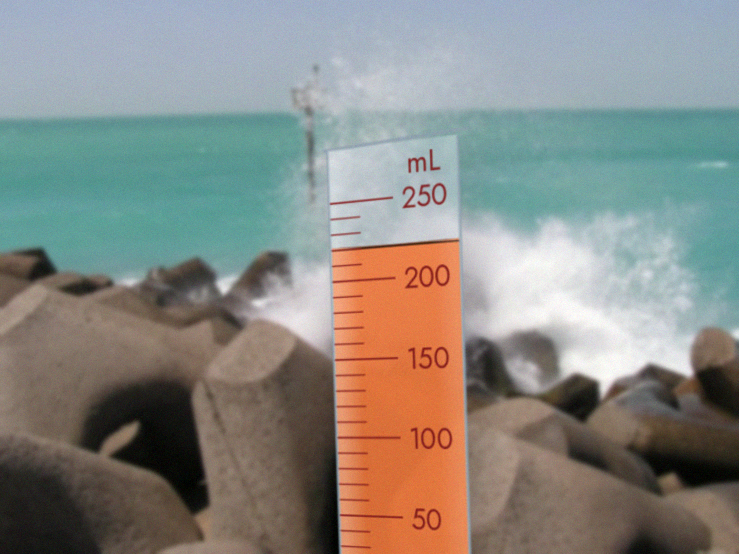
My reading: mL 220
